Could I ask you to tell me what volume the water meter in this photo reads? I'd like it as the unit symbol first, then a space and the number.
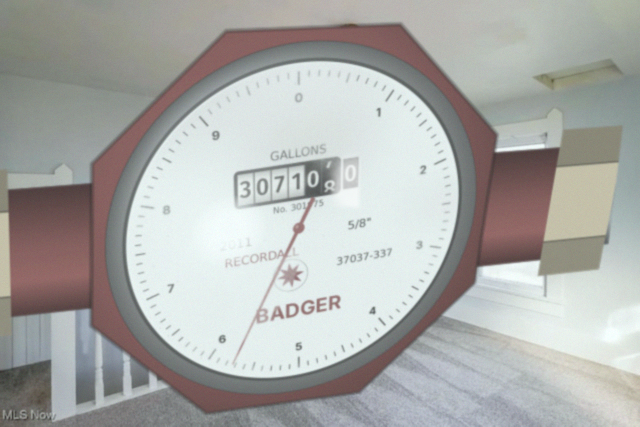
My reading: gal 3071075.7
